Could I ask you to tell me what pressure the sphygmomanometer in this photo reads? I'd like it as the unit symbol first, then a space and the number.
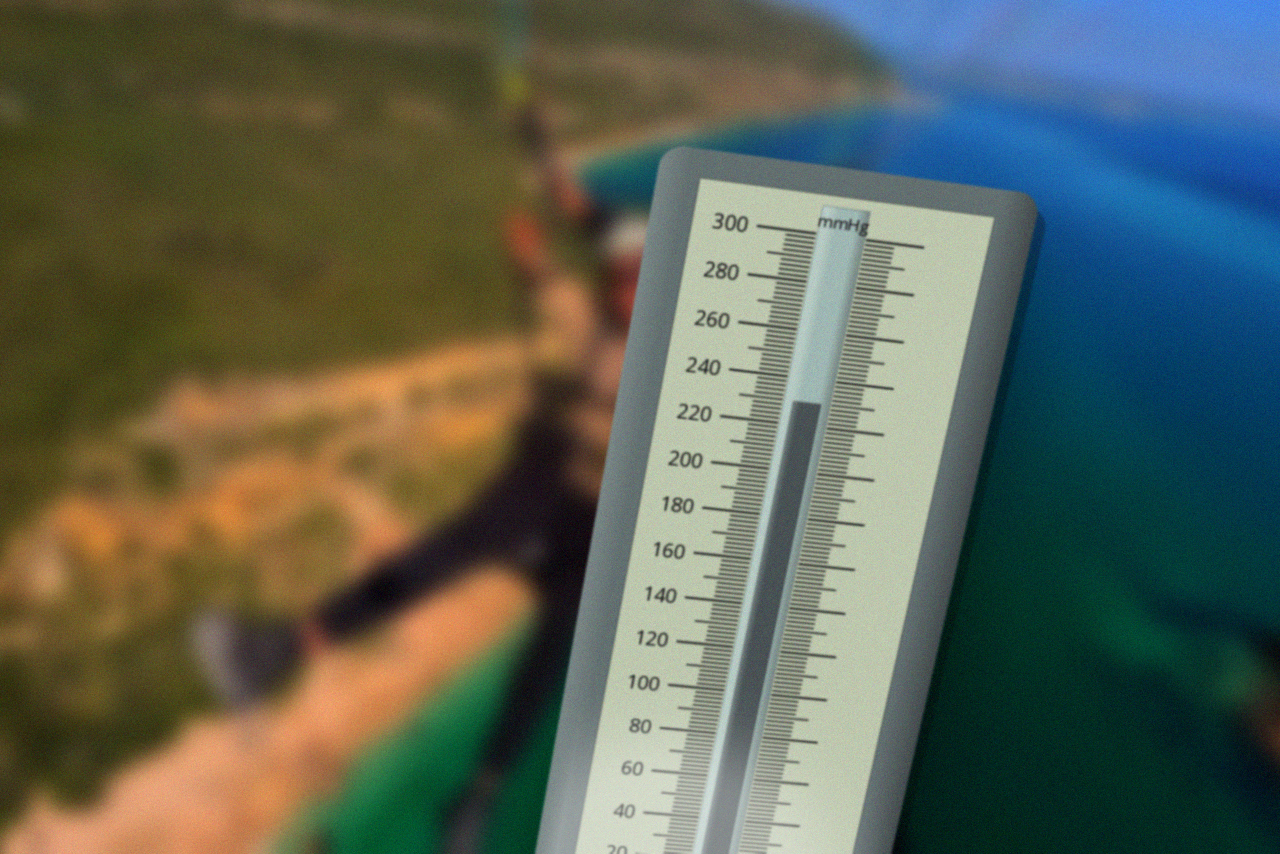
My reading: mmHg 230
